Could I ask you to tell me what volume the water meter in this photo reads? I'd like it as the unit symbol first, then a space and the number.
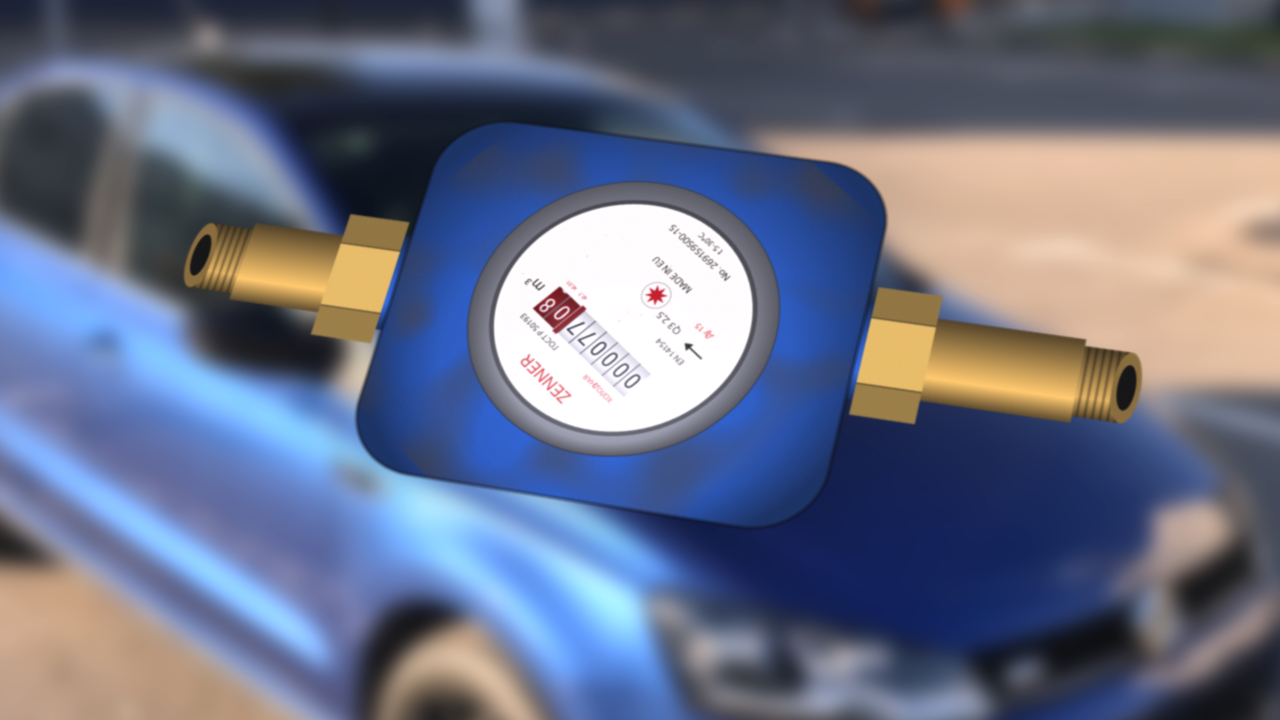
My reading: m³ 77.08
